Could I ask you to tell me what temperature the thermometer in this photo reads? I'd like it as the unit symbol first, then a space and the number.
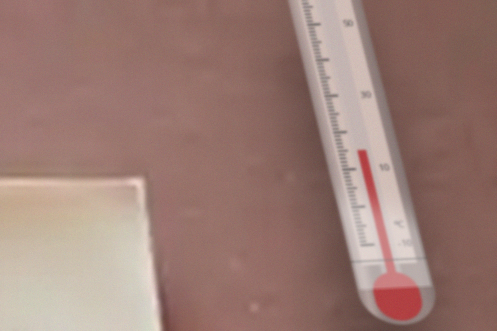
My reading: °C 15
